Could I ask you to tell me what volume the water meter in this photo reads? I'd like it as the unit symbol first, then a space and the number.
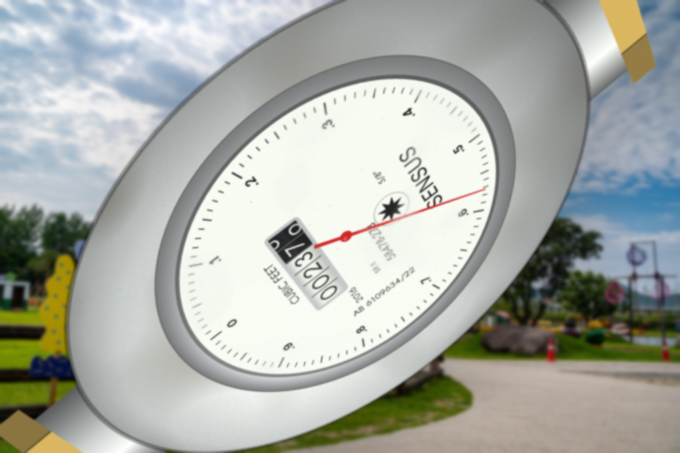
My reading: ft³ 2378.57
